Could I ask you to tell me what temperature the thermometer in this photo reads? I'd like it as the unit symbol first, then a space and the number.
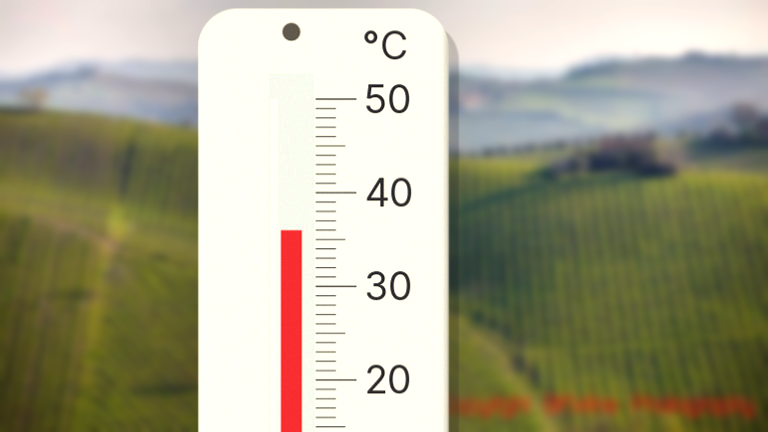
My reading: °C 36
